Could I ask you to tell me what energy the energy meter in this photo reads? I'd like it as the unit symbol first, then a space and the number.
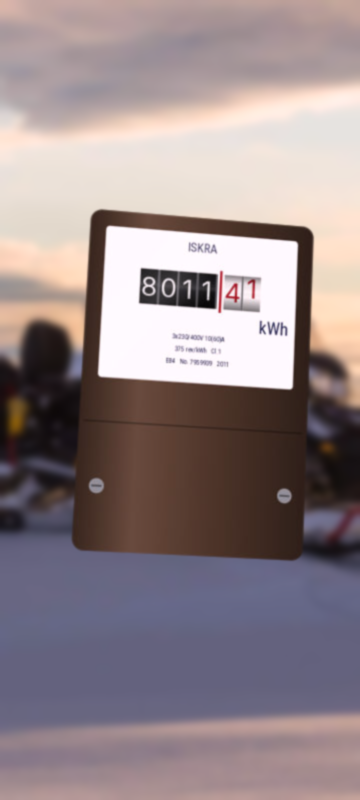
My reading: kWh 8011.41
